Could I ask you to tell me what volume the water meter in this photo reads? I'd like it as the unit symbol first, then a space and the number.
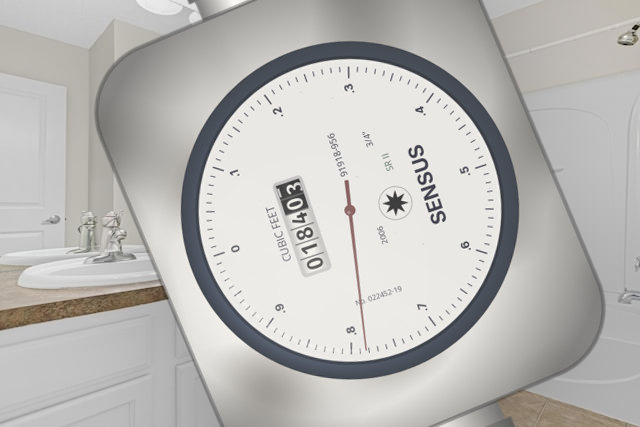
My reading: ft³ 18402.78
